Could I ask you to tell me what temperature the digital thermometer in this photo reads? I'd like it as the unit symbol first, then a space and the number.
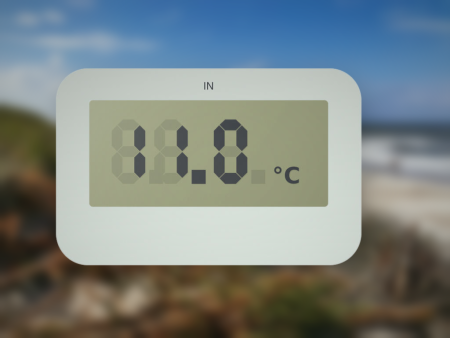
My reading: °C 11.0
